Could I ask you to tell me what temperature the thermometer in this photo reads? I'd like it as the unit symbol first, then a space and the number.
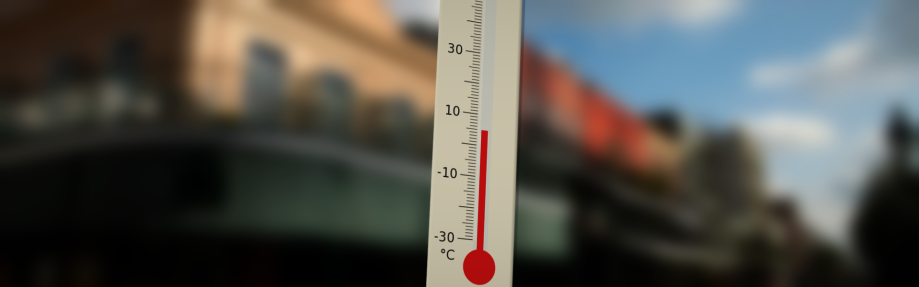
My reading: °C 5
